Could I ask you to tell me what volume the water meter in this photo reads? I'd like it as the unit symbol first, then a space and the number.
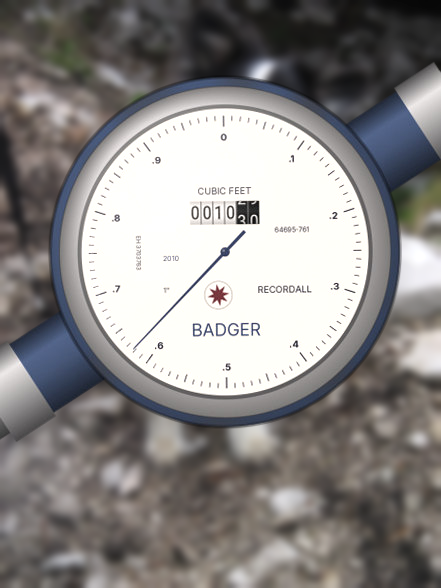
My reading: ft³ 1029.62
